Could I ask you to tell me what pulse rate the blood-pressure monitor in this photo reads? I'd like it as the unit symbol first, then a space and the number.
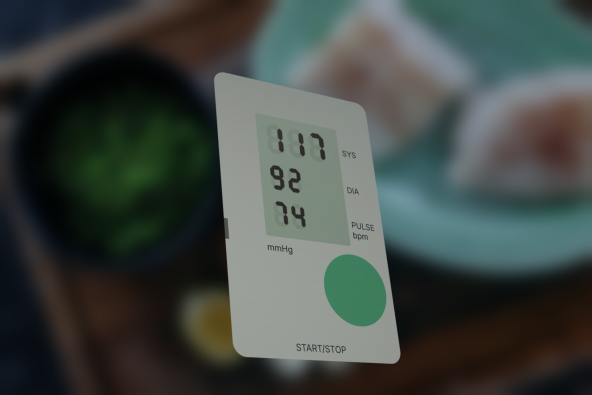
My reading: bpm 74
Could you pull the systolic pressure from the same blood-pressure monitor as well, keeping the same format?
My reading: mmHg 117
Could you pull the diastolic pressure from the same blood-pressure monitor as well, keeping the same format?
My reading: mmHg 92
